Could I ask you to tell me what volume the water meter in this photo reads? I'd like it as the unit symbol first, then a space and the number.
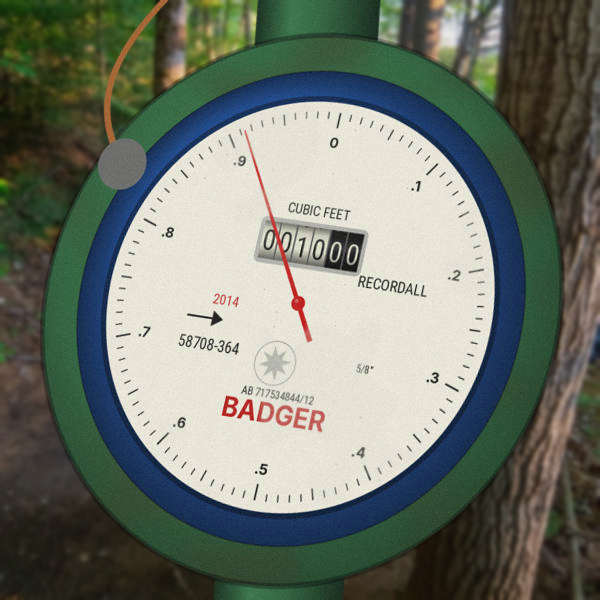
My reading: ft³ 999.91
